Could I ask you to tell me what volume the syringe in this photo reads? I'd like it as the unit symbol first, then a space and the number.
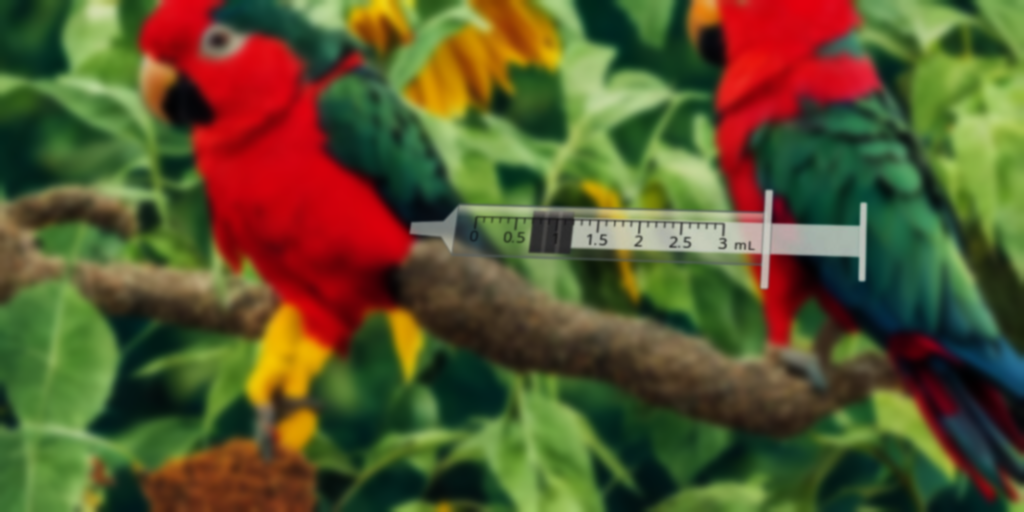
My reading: mL 0.7
